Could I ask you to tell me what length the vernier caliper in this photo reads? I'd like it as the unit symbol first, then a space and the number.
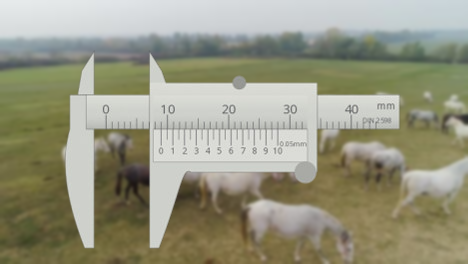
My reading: mm 9.0
